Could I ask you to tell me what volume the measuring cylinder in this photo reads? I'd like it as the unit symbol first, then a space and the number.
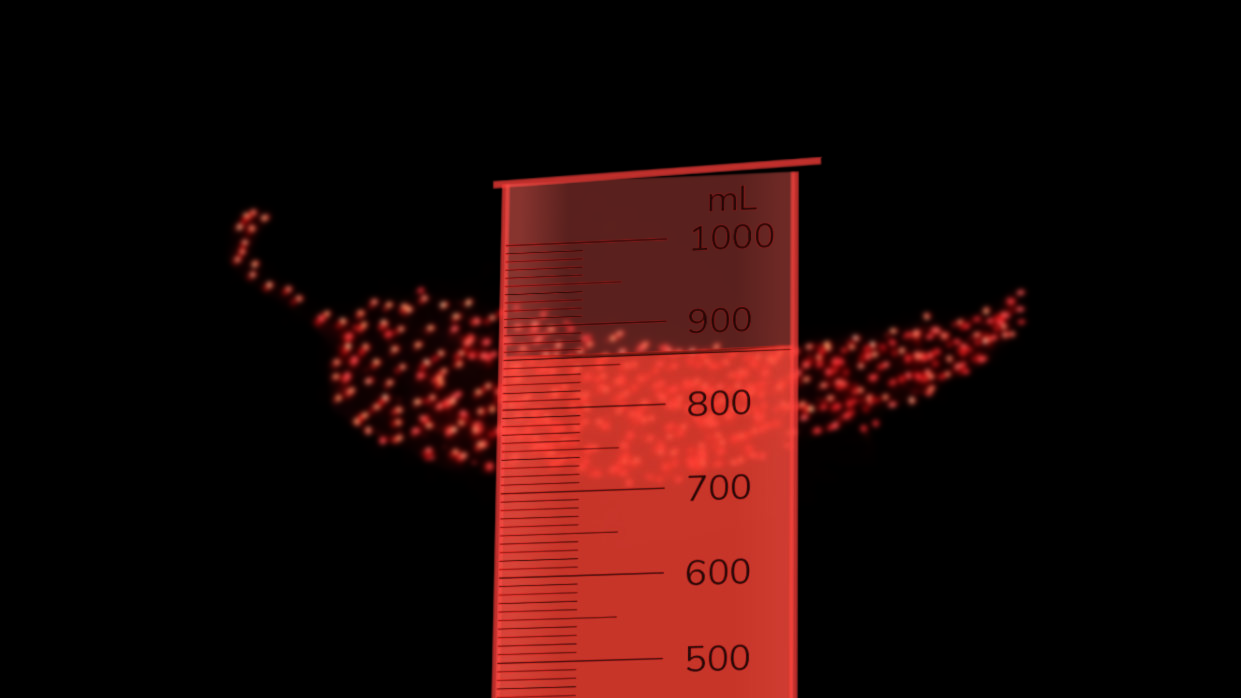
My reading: mL 860
